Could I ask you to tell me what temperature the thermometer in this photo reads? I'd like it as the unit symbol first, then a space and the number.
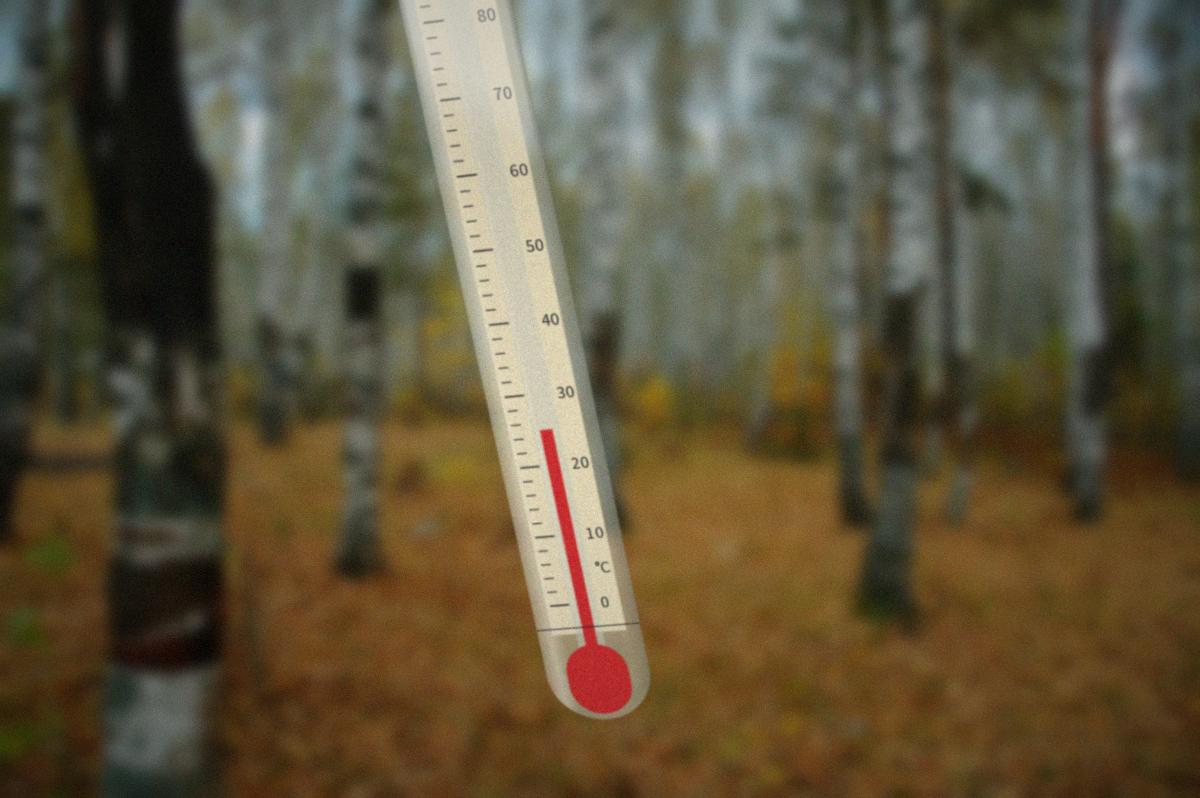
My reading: °C 25
